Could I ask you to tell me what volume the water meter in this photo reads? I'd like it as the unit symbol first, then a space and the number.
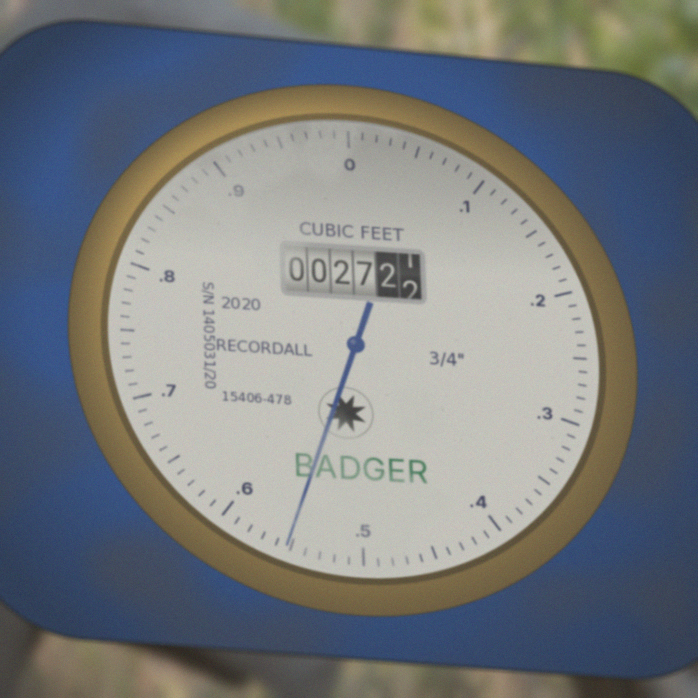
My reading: ft³ 2721.55
